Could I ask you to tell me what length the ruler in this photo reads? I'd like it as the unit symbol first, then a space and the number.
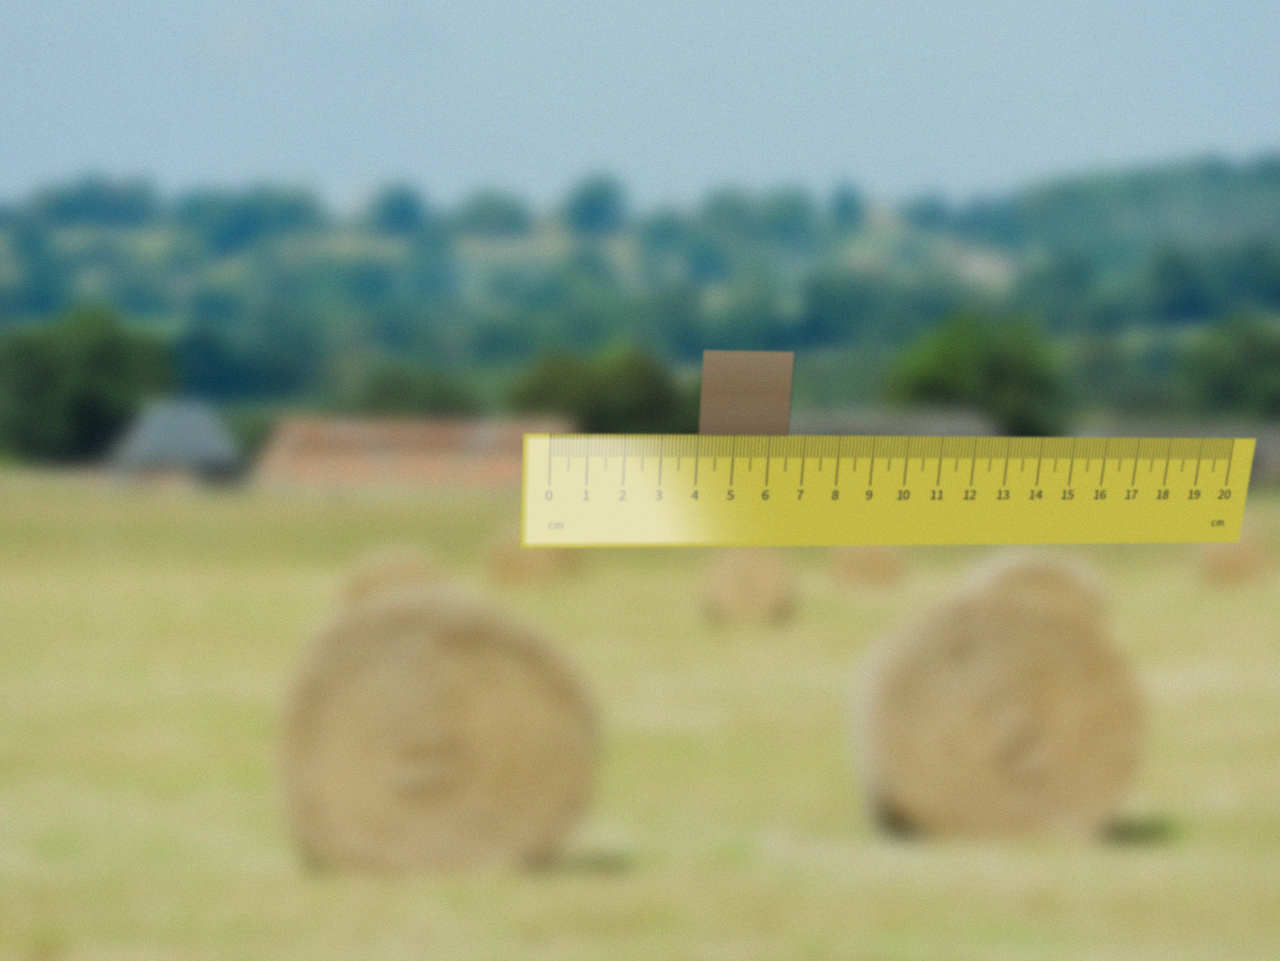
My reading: cm 2.5
